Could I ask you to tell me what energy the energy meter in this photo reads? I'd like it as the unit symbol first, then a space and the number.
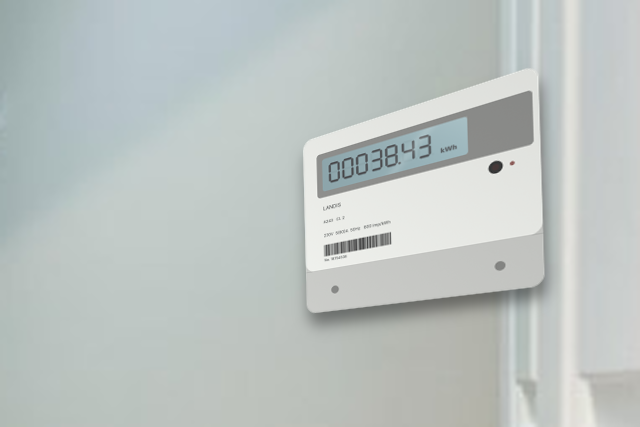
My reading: kWh 38.43
